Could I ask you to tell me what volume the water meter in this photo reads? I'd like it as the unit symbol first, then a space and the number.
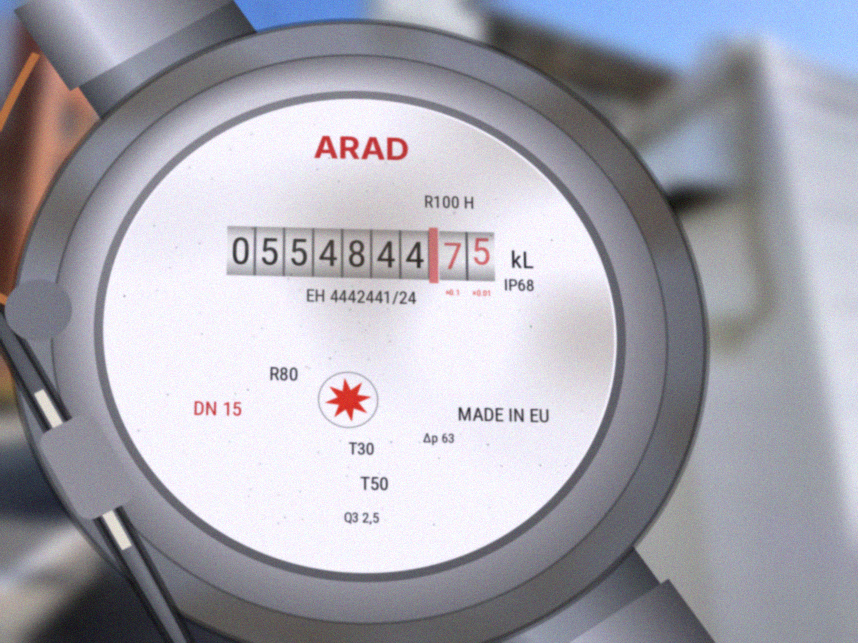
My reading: kL 554844.75
